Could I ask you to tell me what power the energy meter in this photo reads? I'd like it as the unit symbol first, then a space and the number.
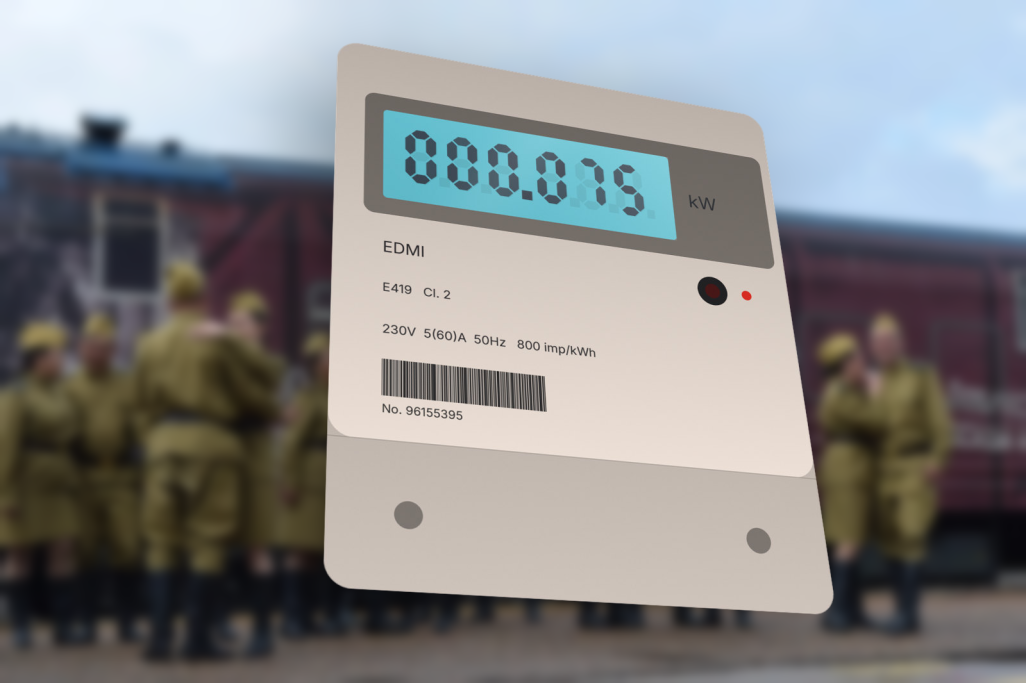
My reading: kW 0.075
